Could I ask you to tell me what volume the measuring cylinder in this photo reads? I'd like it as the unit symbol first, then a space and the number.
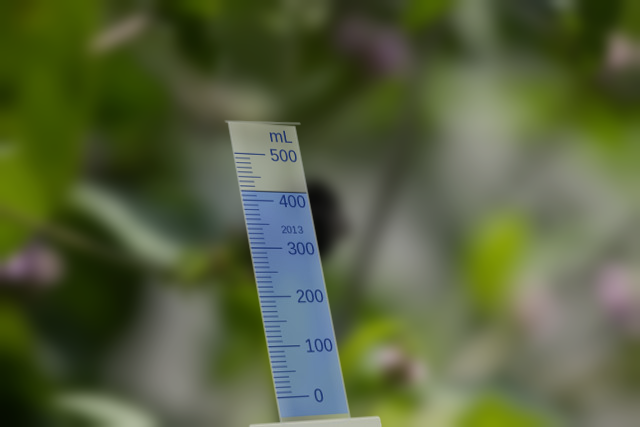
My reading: mL 420
